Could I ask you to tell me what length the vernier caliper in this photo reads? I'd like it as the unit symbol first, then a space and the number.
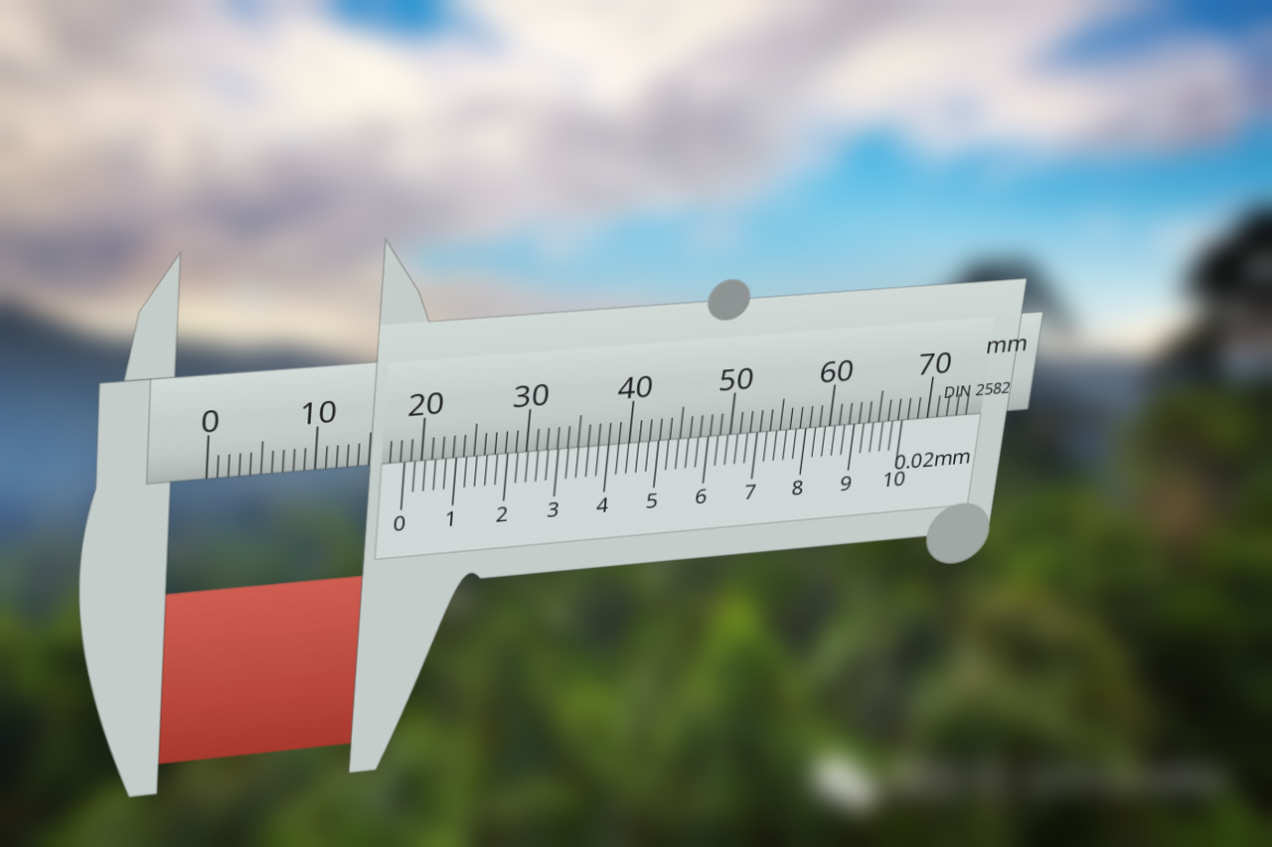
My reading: mm 18.4
